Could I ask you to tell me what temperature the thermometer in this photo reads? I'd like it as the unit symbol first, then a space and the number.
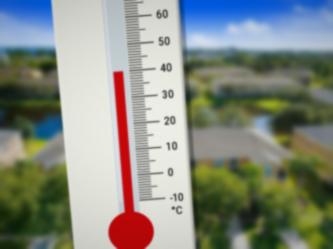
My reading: °C 40
